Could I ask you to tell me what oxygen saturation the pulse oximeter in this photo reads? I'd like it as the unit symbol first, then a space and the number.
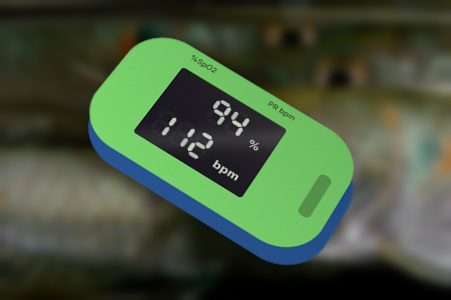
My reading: % 94
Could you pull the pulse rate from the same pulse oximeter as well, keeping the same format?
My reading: bpm 112
